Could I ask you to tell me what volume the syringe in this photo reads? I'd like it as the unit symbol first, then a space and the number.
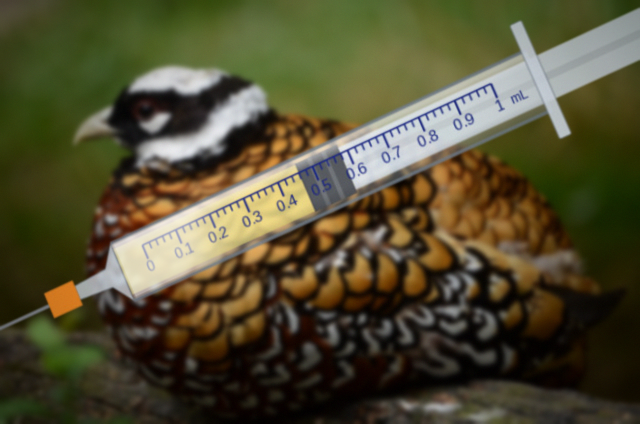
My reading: mL 0.46
